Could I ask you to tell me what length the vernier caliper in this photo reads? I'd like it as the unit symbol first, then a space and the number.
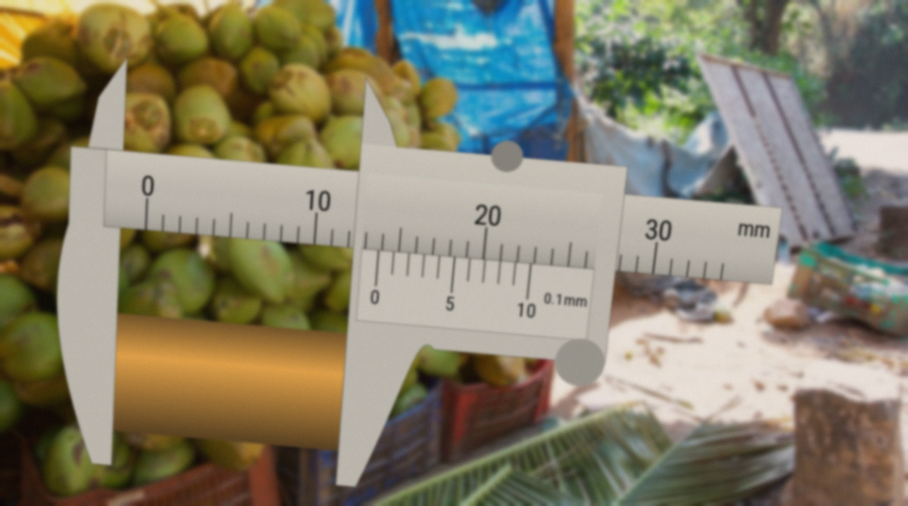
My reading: mm 13.8
